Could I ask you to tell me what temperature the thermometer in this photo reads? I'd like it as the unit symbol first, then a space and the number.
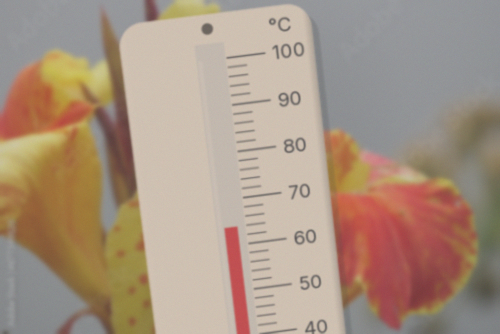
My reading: °C 64
